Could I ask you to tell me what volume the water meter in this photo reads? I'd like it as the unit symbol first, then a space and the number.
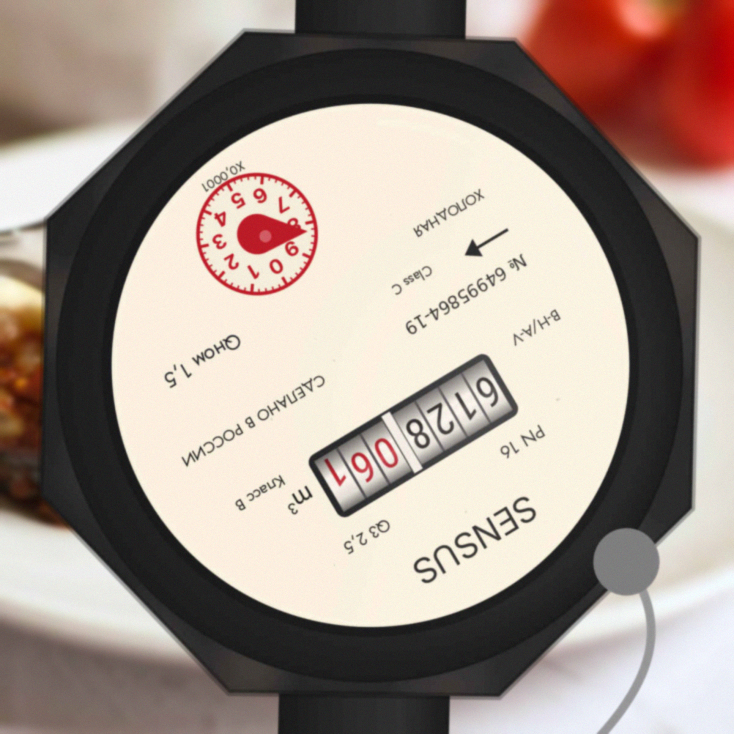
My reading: m³ 6128.0608
